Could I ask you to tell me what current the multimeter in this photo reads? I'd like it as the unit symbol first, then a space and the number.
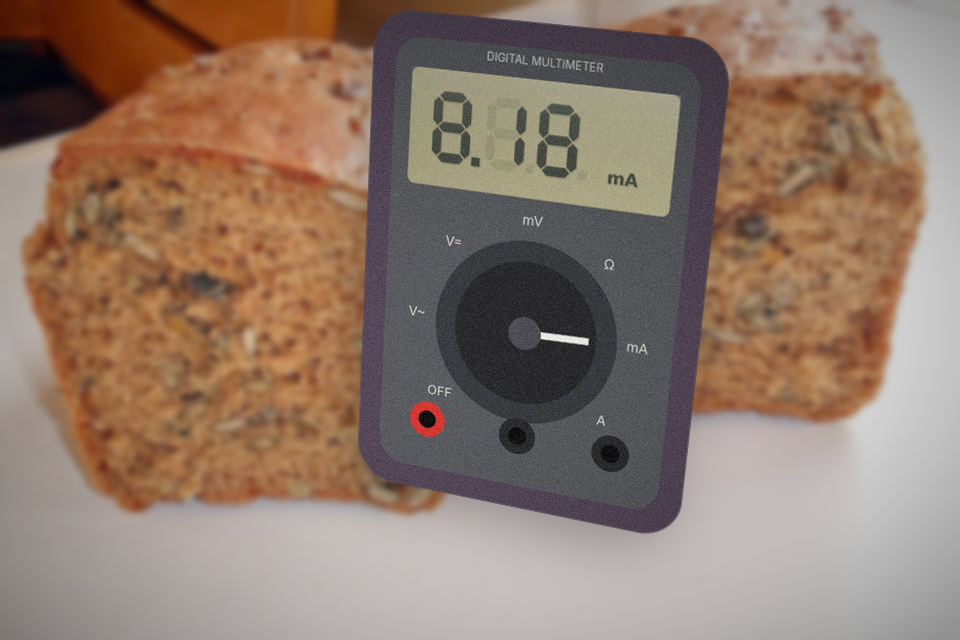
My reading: mA 8.18
